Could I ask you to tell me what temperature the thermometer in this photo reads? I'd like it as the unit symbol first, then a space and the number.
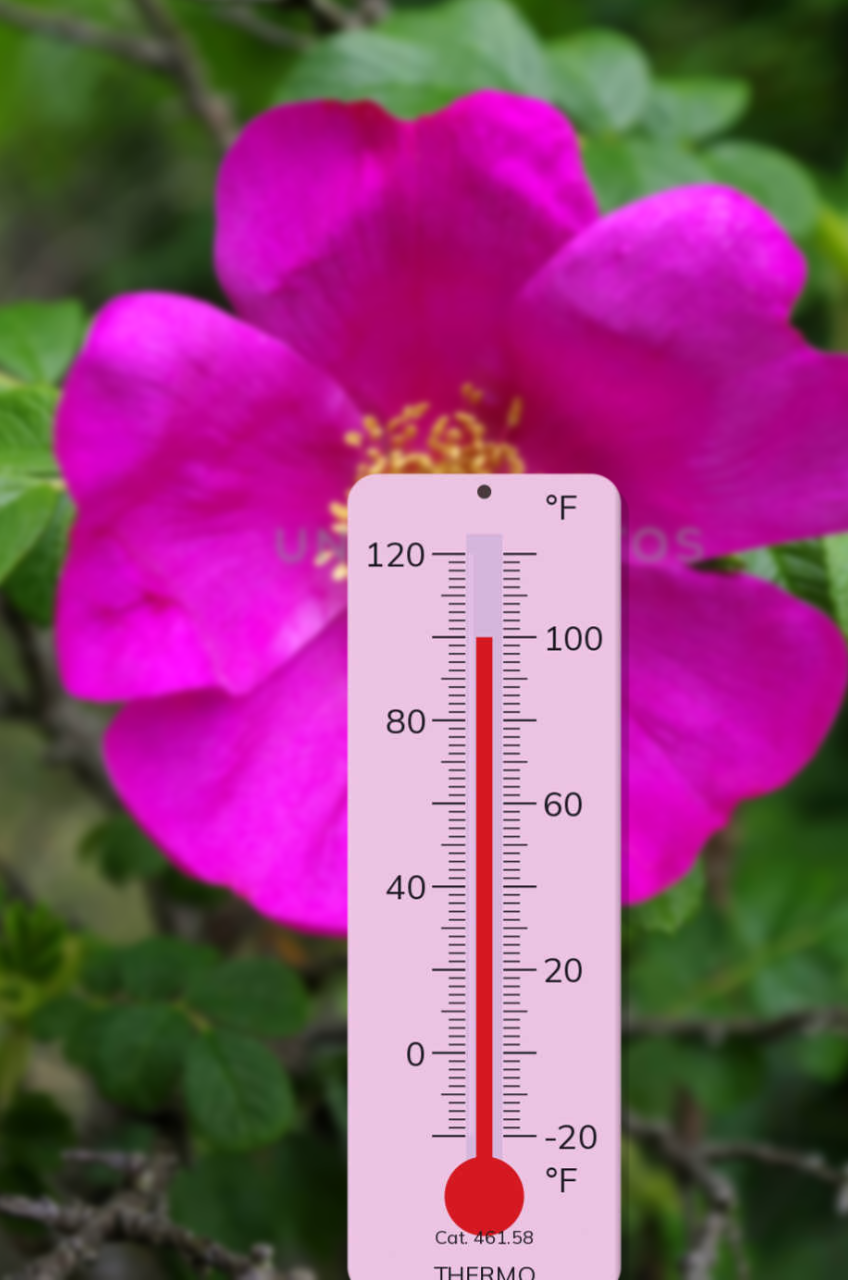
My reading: °F 100
